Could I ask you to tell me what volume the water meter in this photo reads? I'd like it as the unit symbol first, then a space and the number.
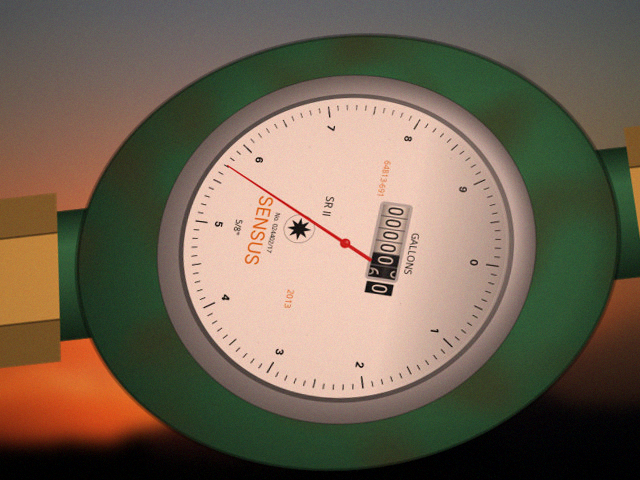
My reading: gal 55.7
